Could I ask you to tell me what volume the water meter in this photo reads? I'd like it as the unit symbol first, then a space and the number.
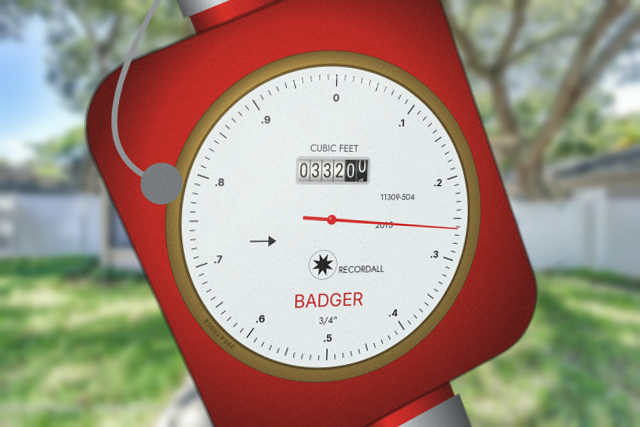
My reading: ft³ 33200.26
